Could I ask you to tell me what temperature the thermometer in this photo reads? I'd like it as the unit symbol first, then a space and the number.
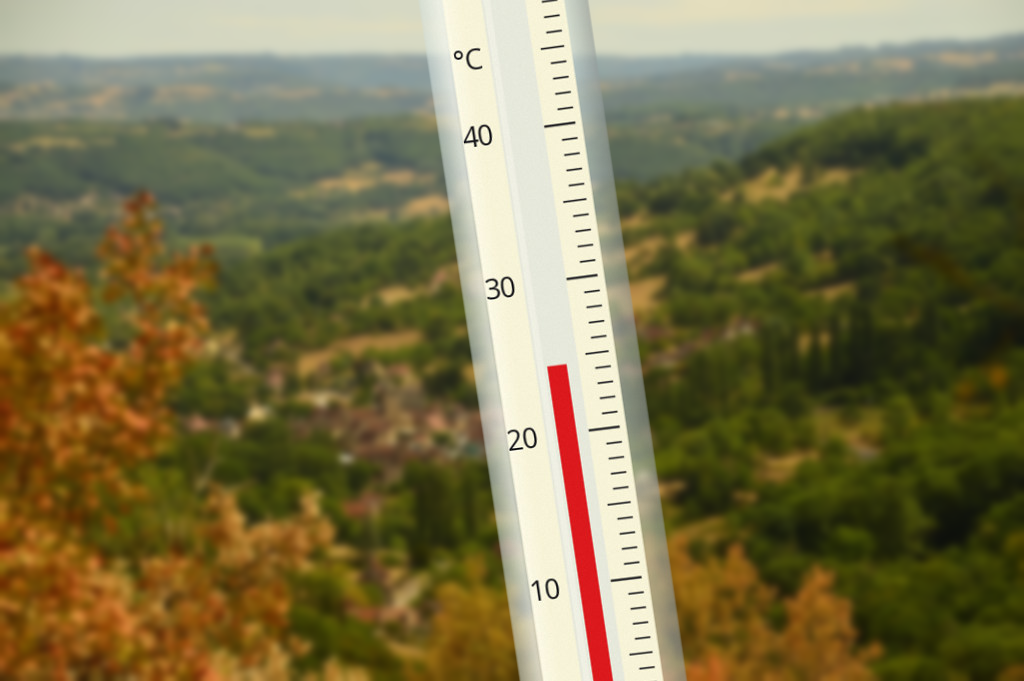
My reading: °C 24.5
